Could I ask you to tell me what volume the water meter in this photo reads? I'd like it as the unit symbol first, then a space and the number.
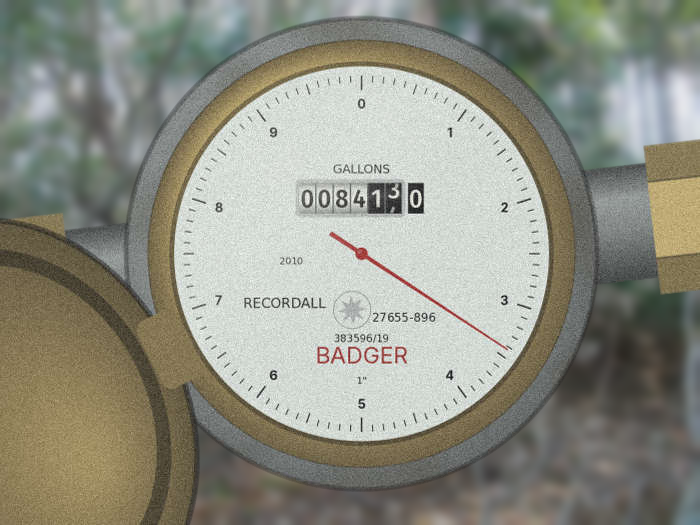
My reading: gal 84133.4
